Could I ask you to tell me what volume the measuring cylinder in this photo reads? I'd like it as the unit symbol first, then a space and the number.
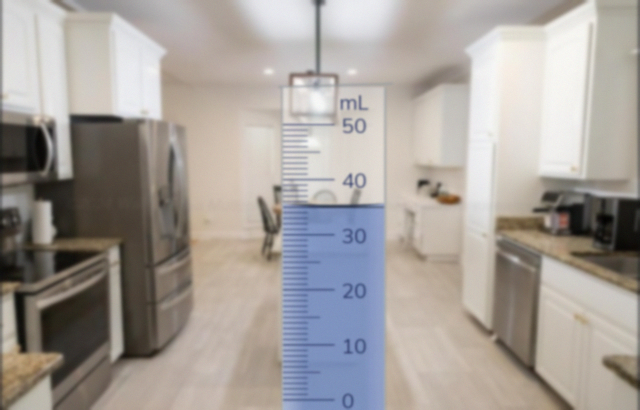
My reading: mL 35
